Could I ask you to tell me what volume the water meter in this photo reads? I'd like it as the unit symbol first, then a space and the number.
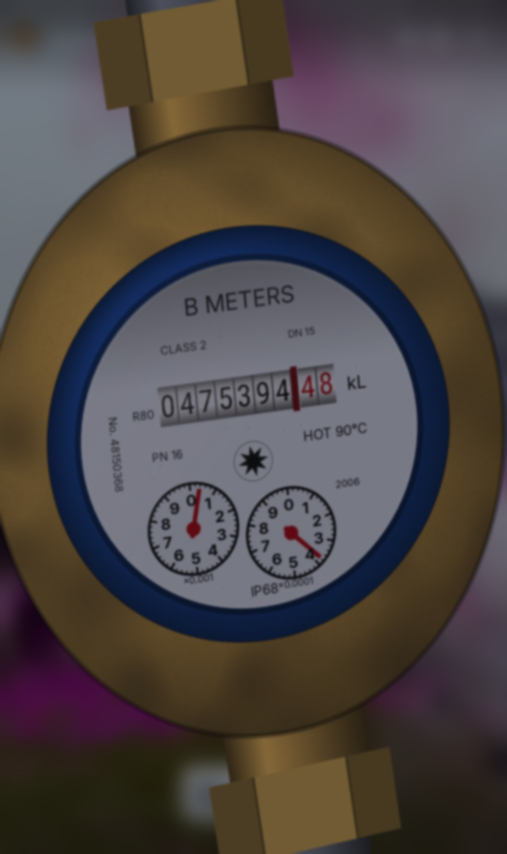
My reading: kL 475394.4803
